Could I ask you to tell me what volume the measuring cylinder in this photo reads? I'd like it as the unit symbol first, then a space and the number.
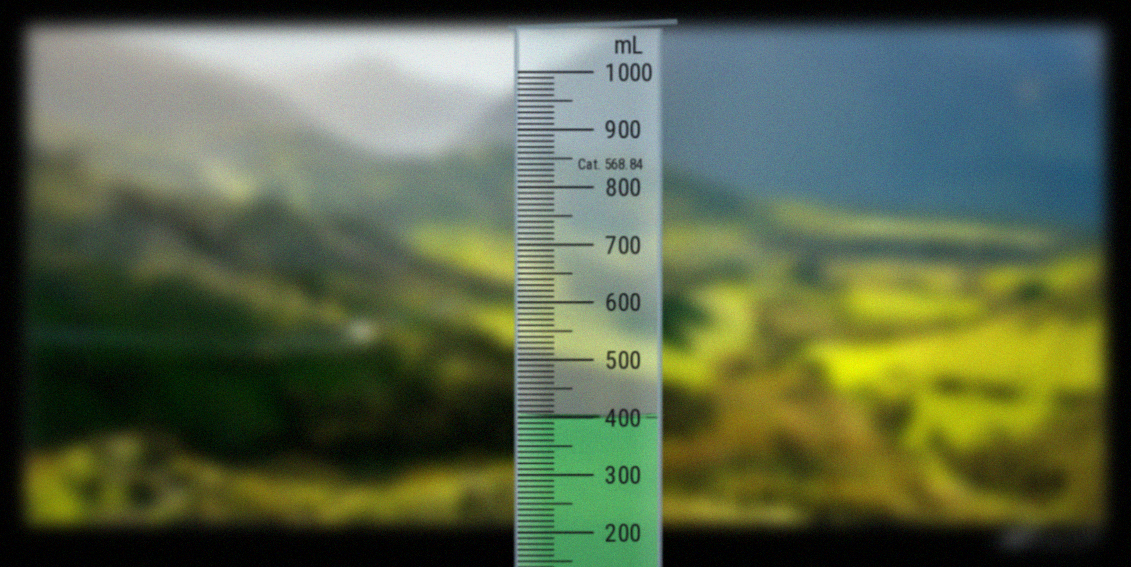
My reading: mL 400
